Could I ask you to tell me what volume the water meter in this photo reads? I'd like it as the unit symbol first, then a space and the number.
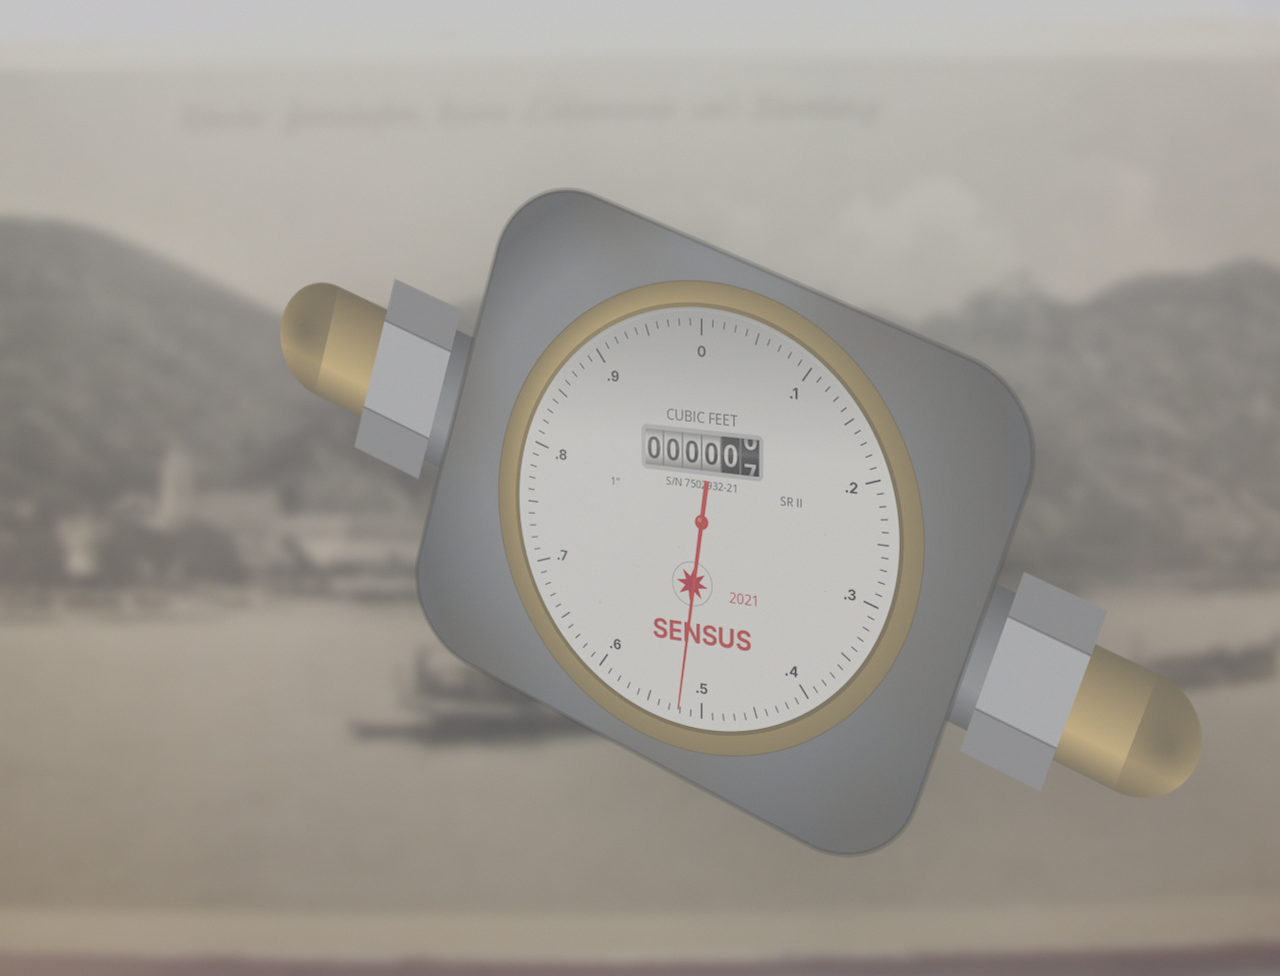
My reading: ft³ 6.52
